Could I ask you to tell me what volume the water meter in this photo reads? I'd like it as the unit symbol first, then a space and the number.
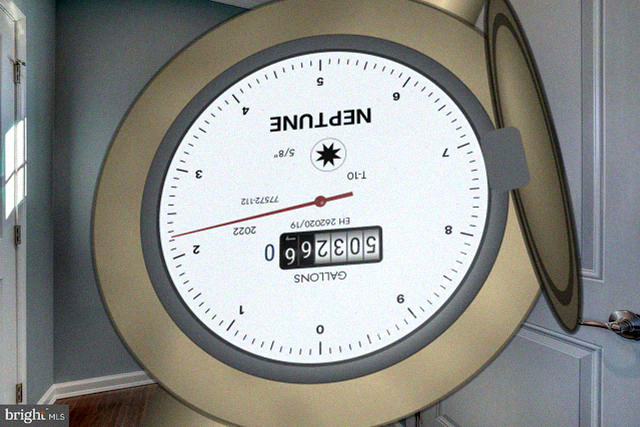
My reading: gal 5032662.2
